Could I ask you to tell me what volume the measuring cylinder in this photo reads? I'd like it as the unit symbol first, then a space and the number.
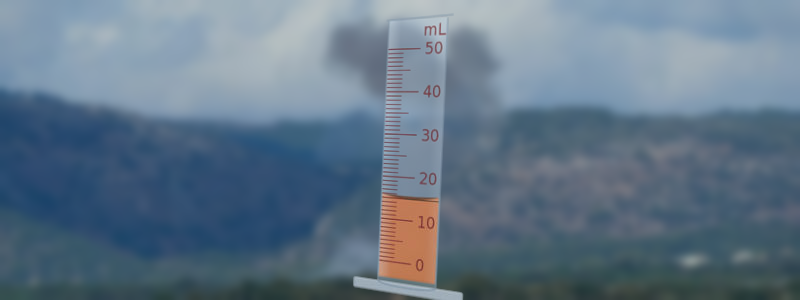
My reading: mL 15
